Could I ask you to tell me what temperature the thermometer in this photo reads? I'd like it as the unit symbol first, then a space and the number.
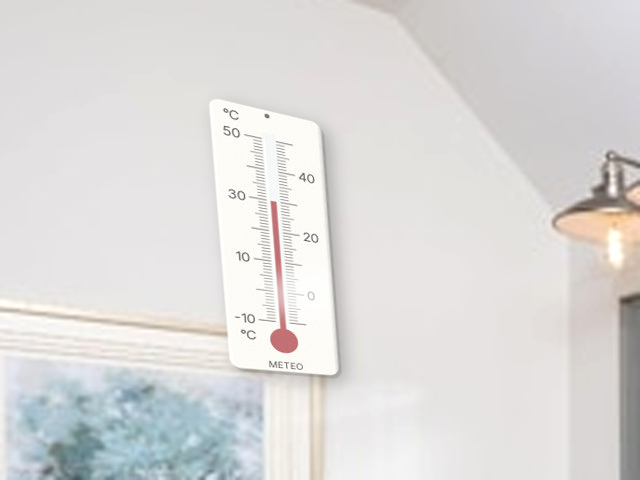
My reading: °C 30
